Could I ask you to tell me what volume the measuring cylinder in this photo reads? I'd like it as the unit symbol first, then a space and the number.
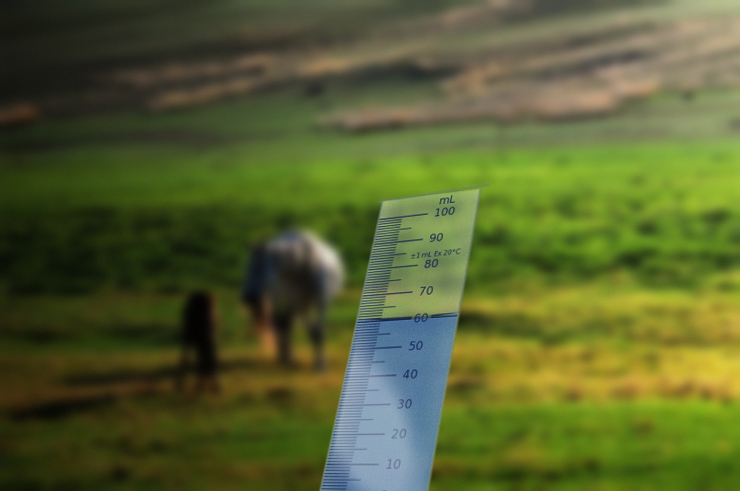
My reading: mL 60
